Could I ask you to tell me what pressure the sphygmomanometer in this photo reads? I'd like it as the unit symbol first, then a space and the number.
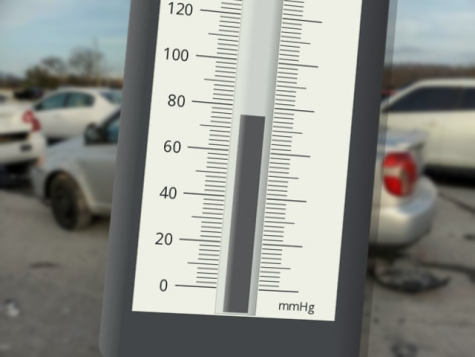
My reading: mmHg 76
